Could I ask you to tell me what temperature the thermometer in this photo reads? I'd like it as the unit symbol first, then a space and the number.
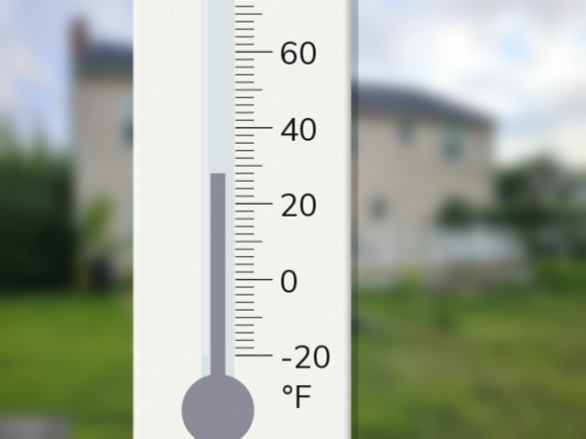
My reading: °F 28
